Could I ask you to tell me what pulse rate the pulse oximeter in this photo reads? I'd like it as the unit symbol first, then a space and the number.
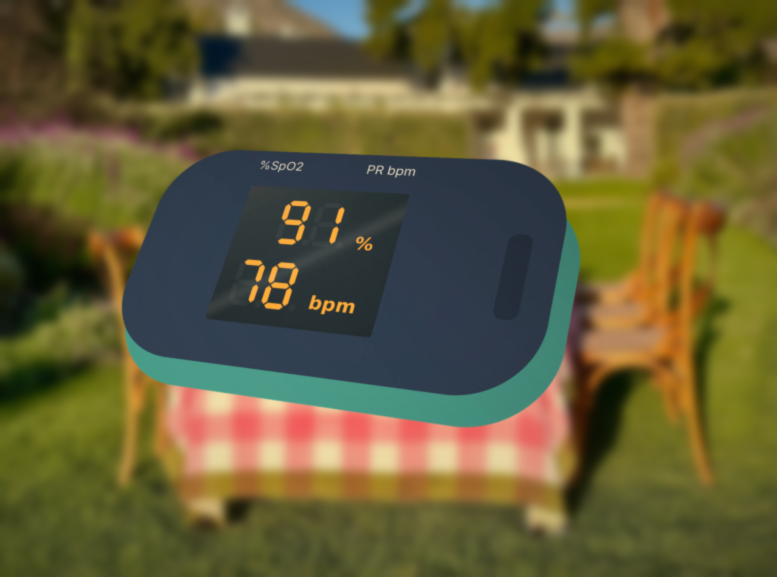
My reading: bpm 78
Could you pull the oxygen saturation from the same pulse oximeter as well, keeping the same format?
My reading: % 91
